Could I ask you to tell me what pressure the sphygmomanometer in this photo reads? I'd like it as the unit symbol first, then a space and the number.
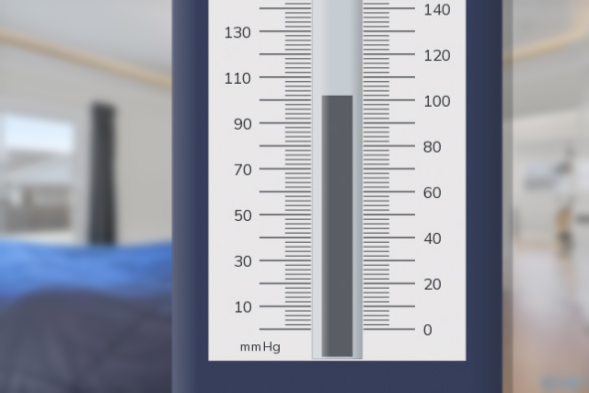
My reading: mmHg 102
